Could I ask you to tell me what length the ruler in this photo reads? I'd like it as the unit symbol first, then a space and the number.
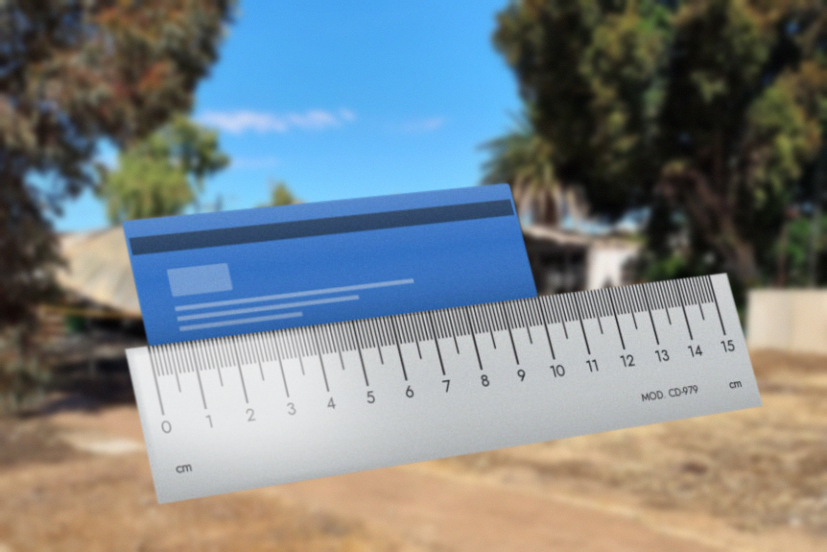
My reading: cm 10
